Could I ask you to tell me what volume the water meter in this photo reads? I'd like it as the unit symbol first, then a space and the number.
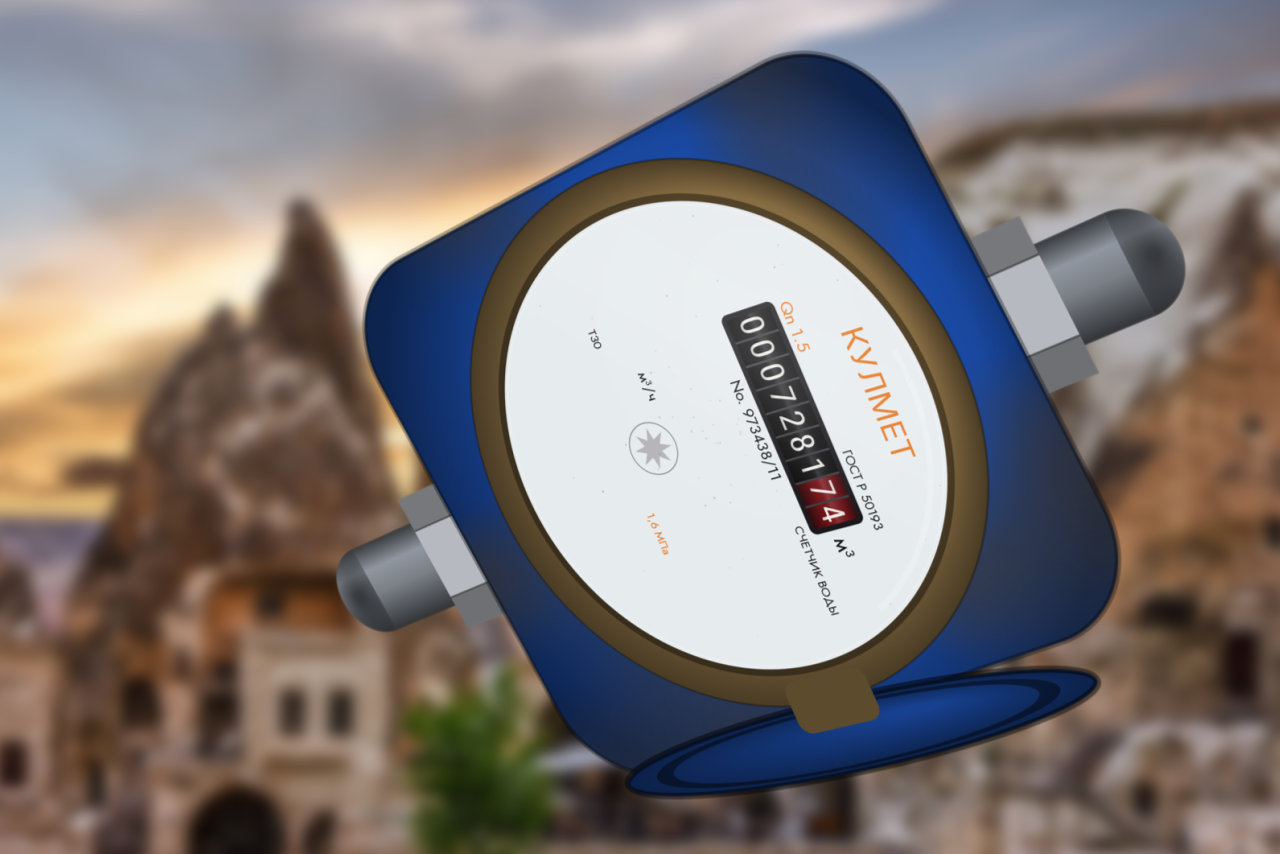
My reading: m³ 7281.74
